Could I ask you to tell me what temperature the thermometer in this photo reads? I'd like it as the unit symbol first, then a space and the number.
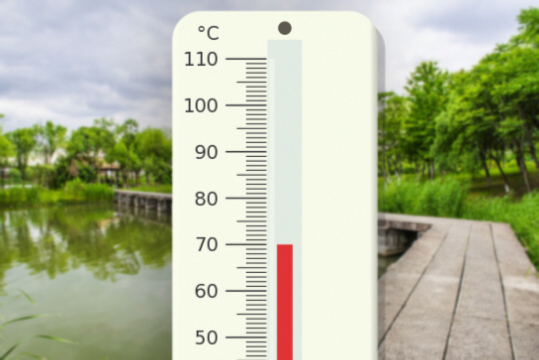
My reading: °C 70
